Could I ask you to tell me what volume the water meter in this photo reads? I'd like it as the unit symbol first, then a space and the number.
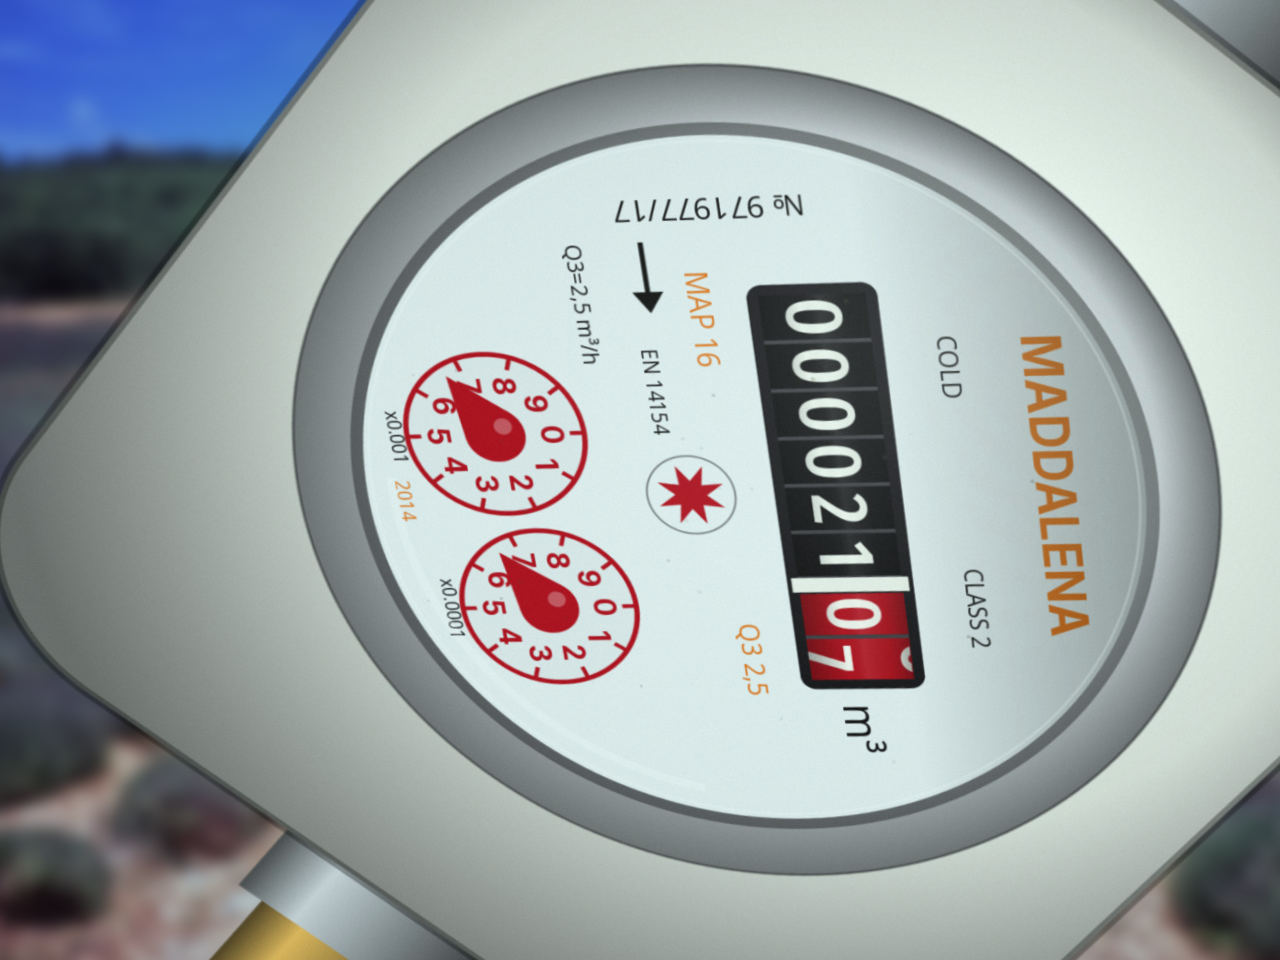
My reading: m³ 21.0666
